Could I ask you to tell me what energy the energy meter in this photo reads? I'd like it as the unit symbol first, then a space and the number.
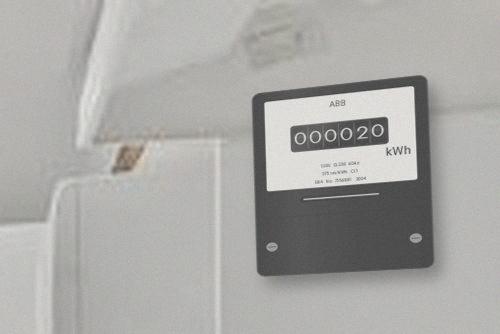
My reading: kWh 20
